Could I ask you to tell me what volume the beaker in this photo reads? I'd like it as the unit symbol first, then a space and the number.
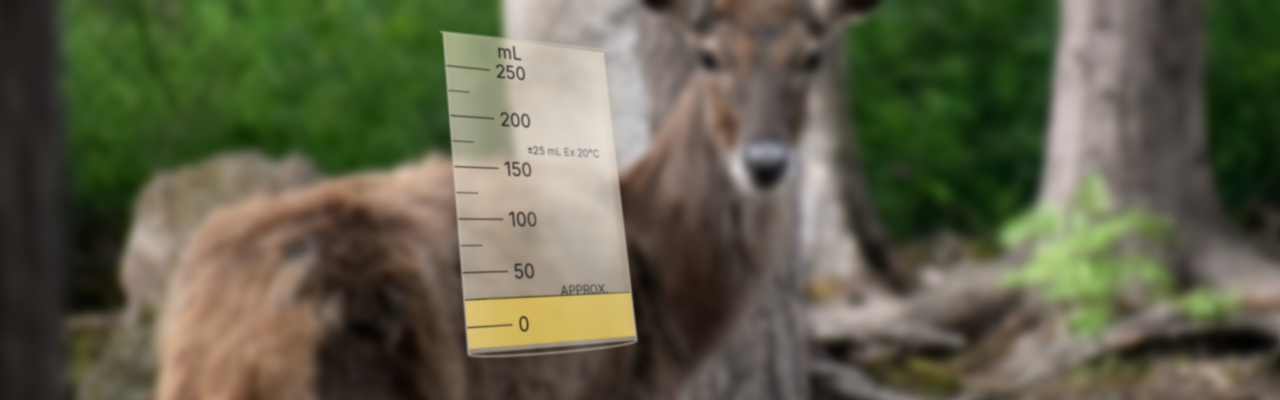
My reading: mL 25
